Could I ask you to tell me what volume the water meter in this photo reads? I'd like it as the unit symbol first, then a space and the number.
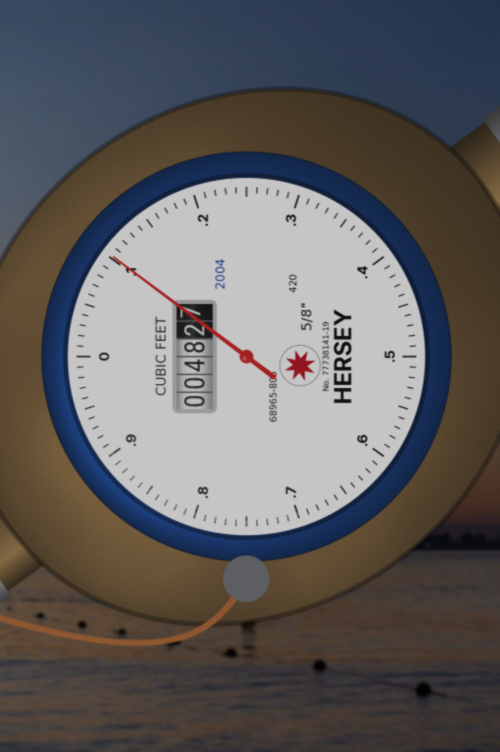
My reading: ft³ 4827.10
